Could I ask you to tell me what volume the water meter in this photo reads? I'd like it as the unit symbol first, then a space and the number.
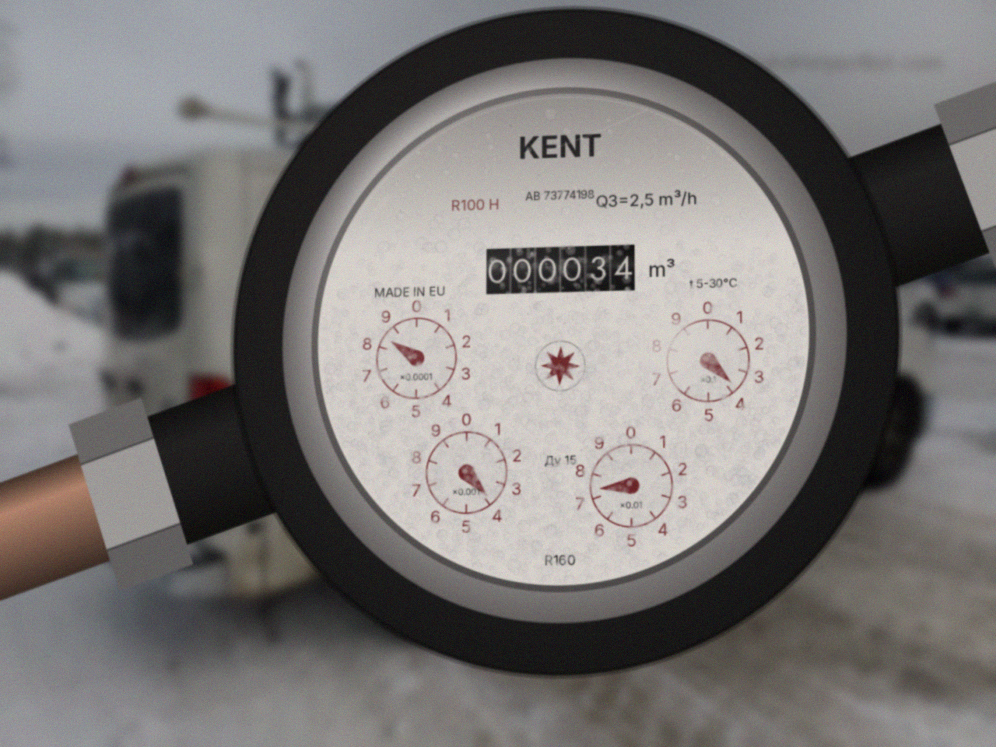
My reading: m³ 34.3738
